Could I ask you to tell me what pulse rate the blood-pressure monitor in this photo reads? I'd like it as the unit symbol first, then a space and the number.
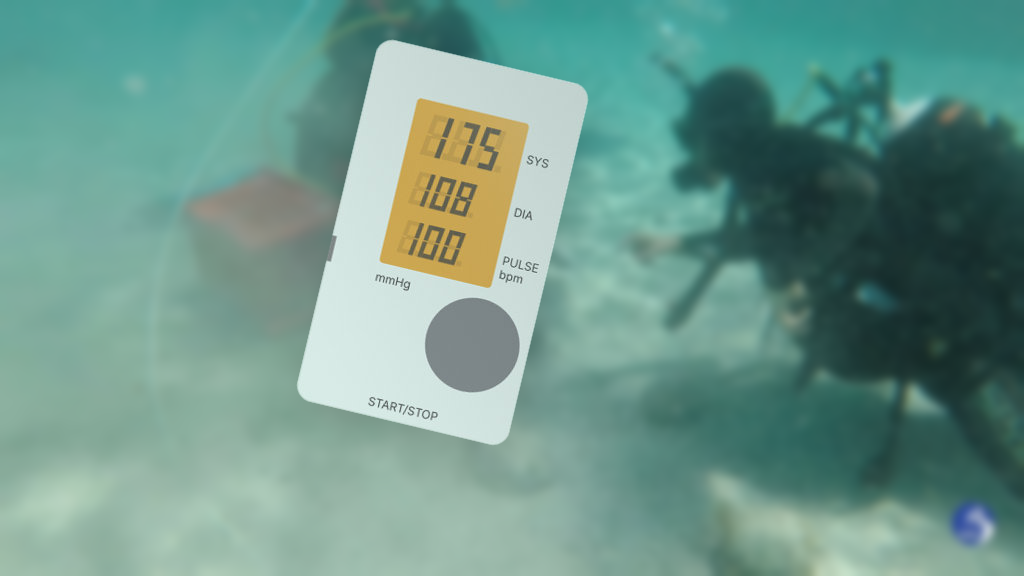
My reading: bpm 100
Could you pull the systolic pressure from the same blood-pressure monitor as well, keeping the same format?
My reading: mmHg 175
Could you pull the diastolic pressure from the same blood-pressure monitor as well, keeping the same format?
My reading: mmHg 108
